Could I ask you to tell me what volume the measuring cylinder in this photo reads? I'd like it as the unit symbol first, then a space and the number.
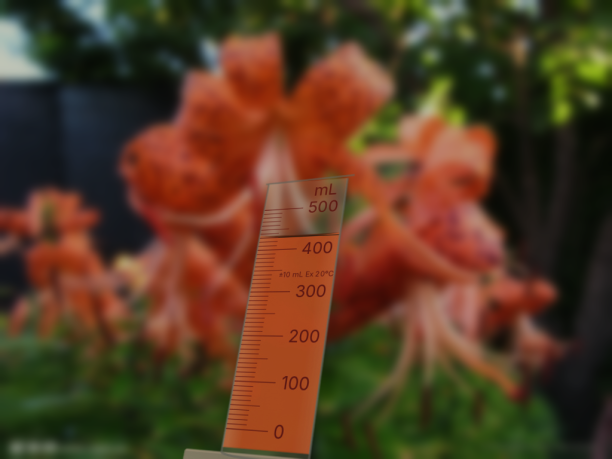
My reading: mL 430
